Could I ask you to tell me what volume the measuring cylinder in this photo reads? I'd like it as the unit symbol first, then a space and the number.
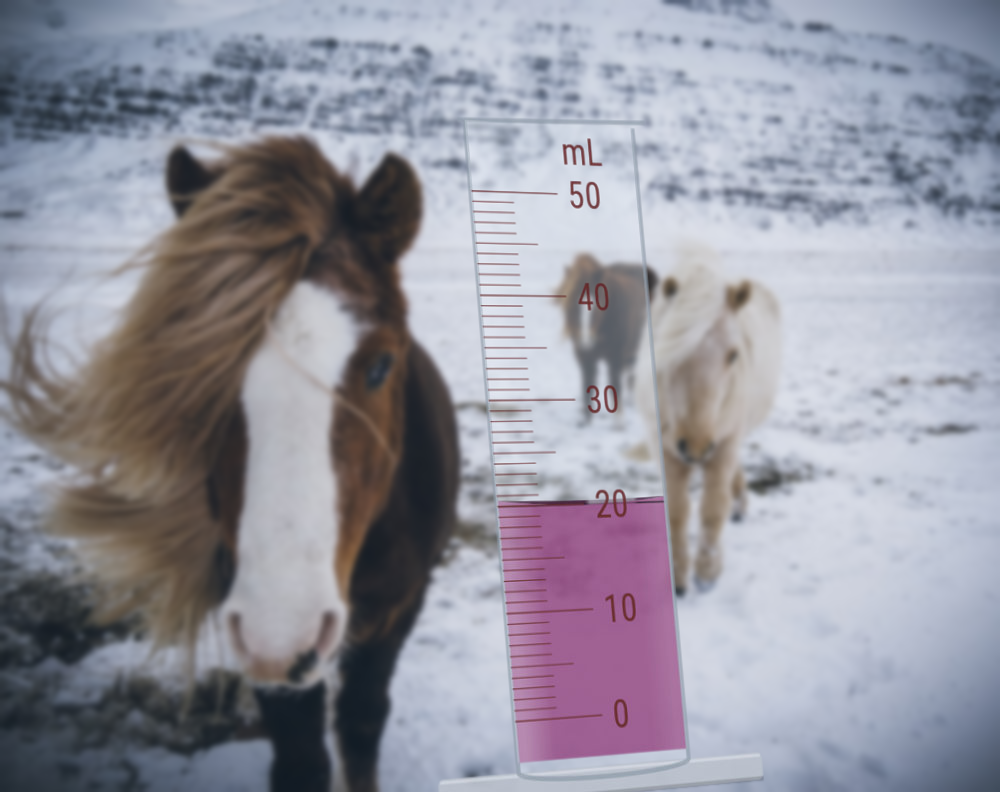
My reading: mL 20
